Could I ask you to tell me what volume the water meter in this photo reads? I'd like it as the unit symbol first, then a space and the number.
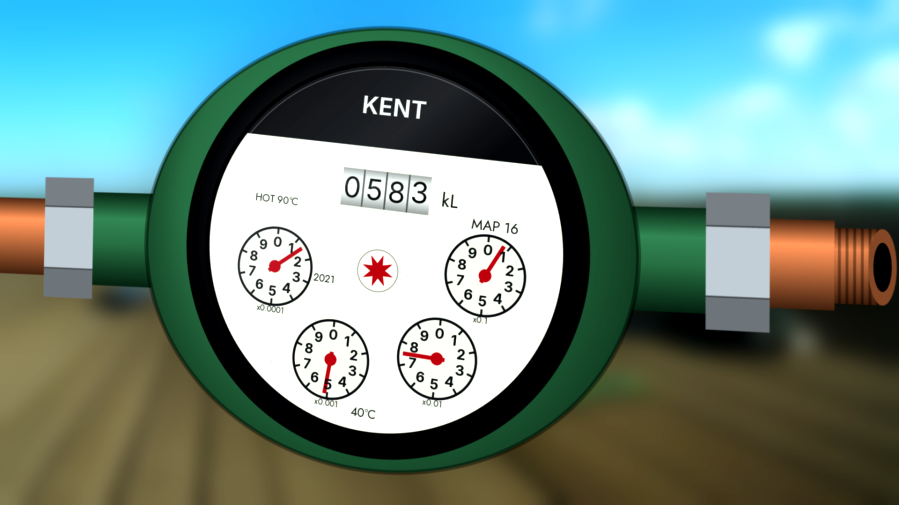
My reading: kL 583.0751
